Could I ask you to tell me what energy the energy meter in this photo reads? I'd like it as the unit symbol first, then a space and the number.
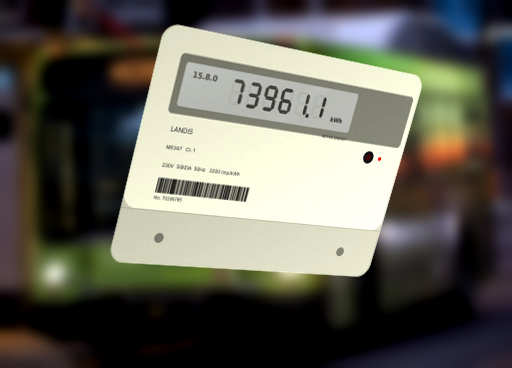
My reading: kWh 73961.1
